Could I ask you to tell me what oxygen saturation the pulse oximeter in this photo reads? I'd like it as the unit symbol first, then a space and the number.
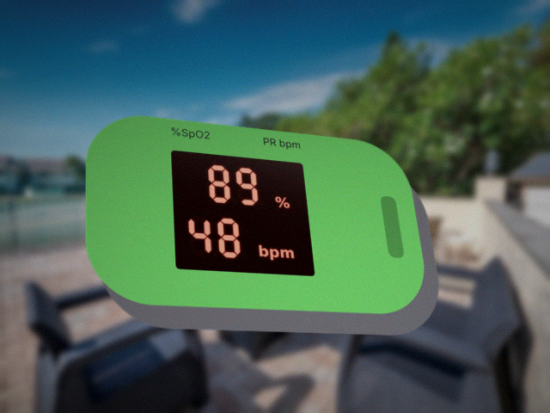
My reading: % 89
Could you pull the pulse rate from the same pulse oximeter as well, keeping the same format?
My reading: bpm 48
